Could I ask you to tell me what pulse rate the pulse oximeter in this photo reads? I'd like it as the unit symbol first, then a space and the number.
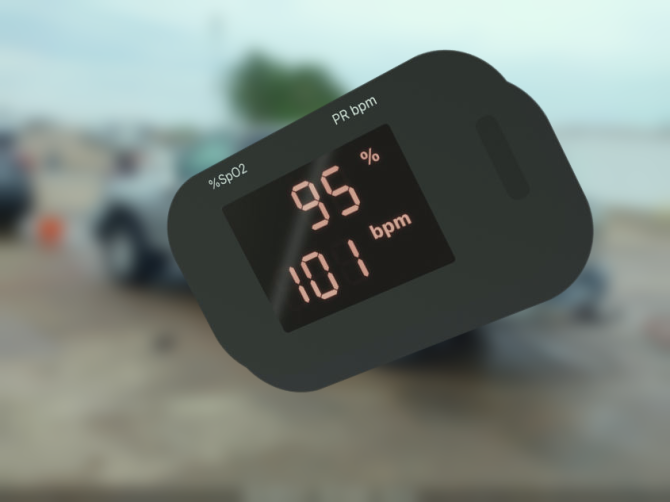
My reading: bpm 101
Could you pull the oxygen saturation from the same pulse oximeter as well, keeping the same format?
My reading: % 95
